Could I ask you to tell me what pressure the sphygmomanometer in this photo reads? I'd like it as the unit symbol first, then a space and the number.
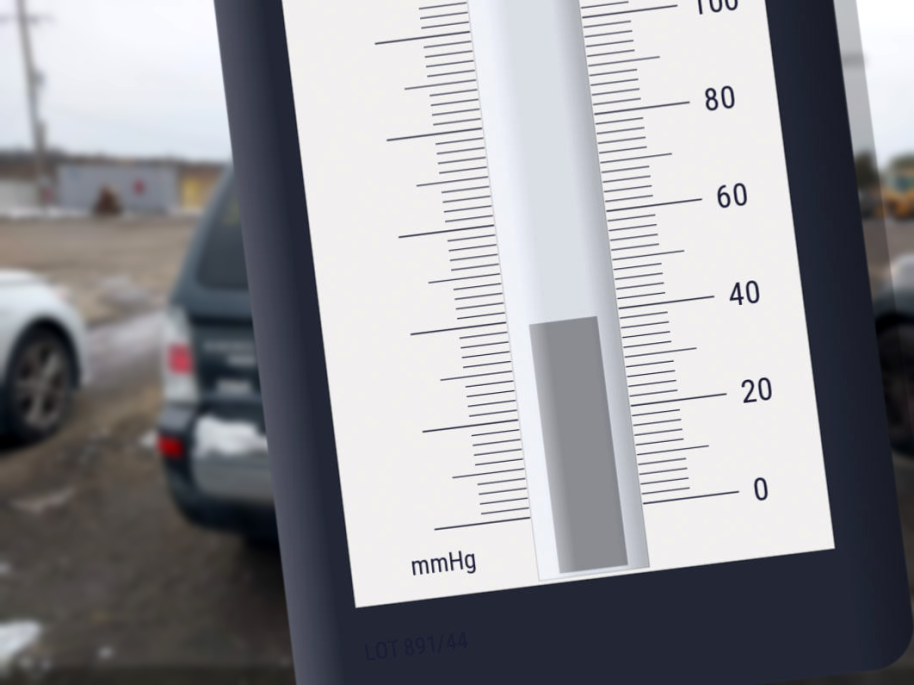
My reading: mmHg 39
